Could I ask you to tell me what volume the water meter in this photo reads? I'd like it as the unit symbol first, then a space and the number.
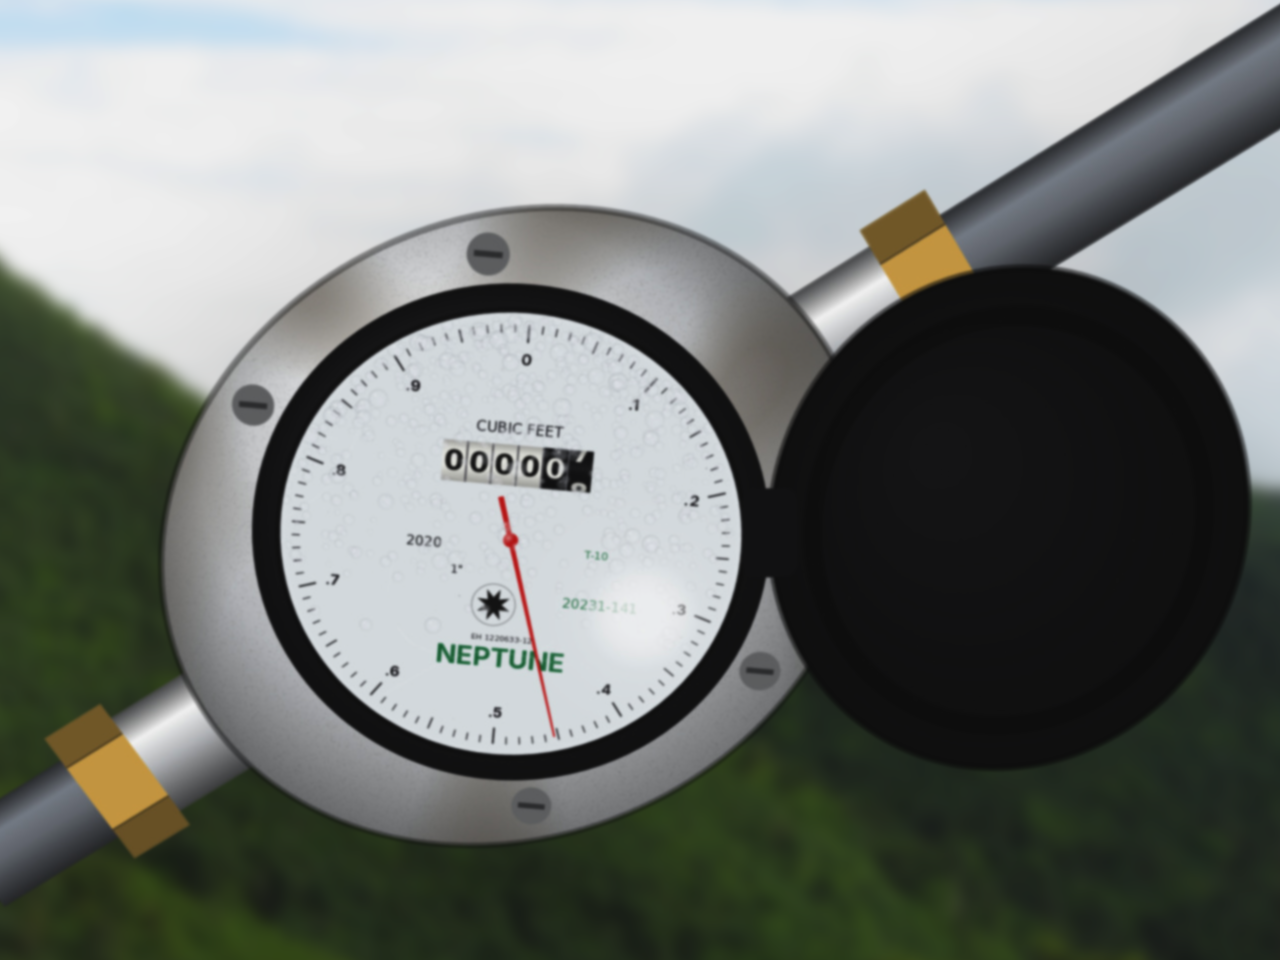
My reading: ft³ 7.45
